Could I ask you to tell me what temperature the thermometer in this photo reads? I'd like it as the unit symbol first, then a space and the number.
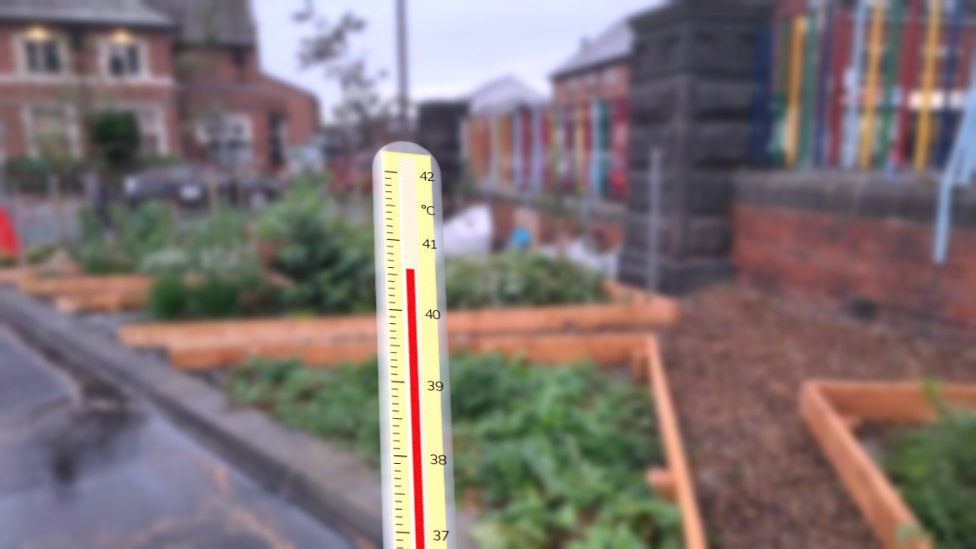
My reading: °C 40.6
